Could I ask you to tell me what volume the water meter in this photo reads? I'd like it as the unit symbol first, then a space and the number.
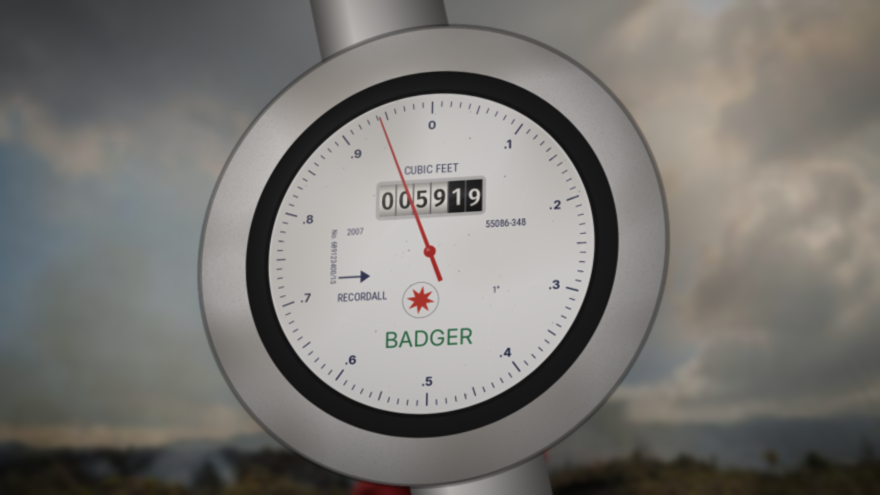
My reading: ft³ 5918.94
